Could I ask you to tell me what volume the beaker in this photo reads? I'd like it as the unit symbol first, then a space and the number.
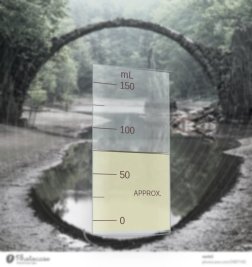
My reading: mL 75
